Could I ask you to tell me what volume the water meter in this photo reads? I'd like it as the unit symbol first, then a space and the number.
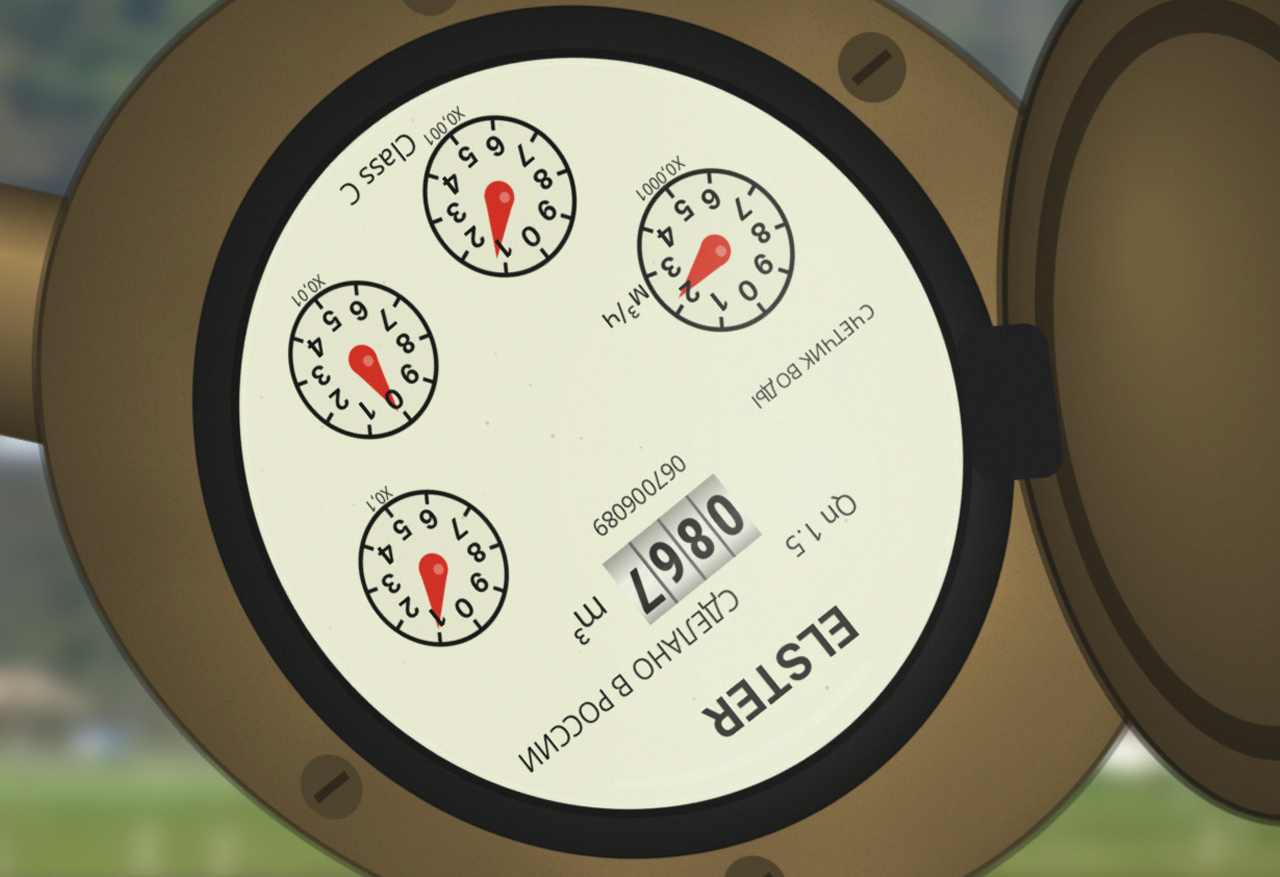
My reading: m³ 867.1012
